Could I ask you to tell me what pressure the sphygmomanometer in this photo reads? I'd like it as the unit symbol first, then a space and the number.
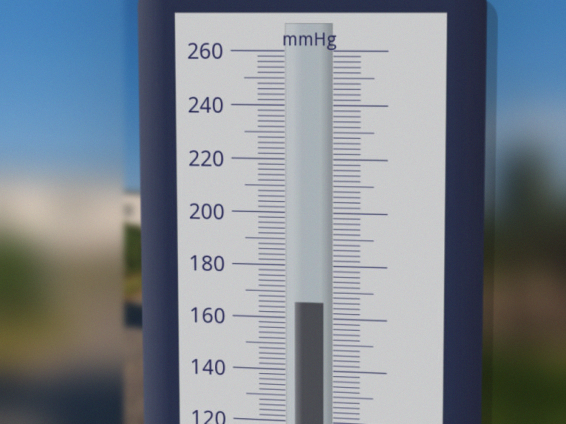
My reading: mmHg 166
